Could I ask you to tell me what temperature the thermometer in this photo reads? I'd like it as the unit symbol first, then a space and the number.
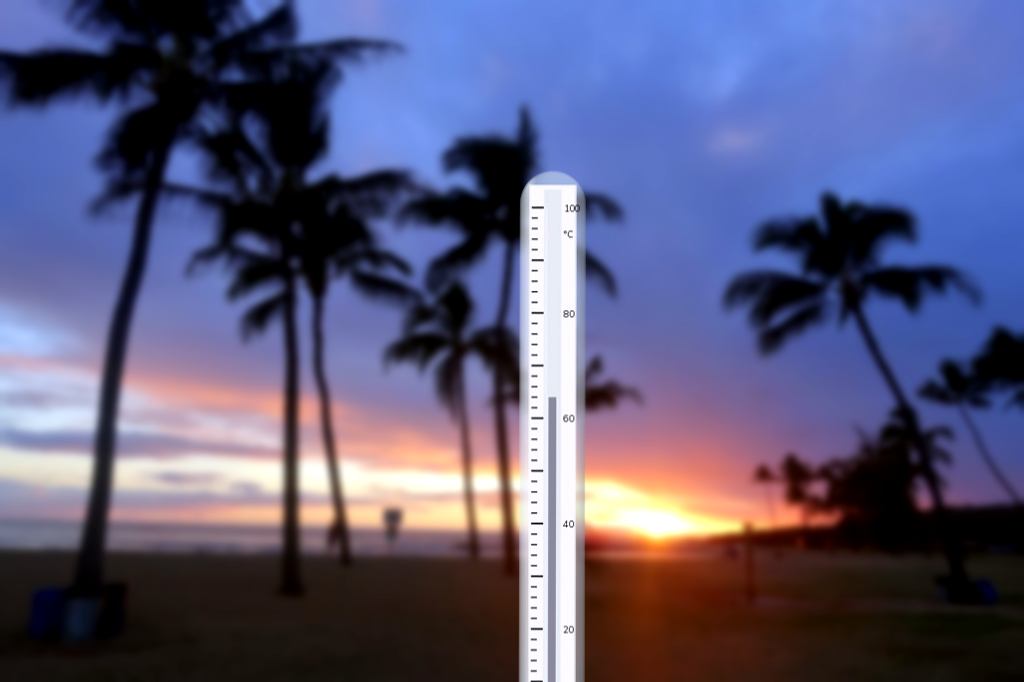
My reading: °C 64
